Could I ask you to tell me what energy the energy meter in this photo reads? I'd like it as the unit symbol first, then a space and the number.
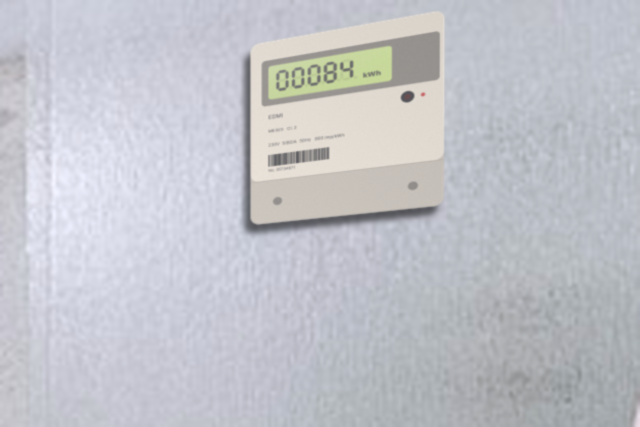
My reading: kWh 84
